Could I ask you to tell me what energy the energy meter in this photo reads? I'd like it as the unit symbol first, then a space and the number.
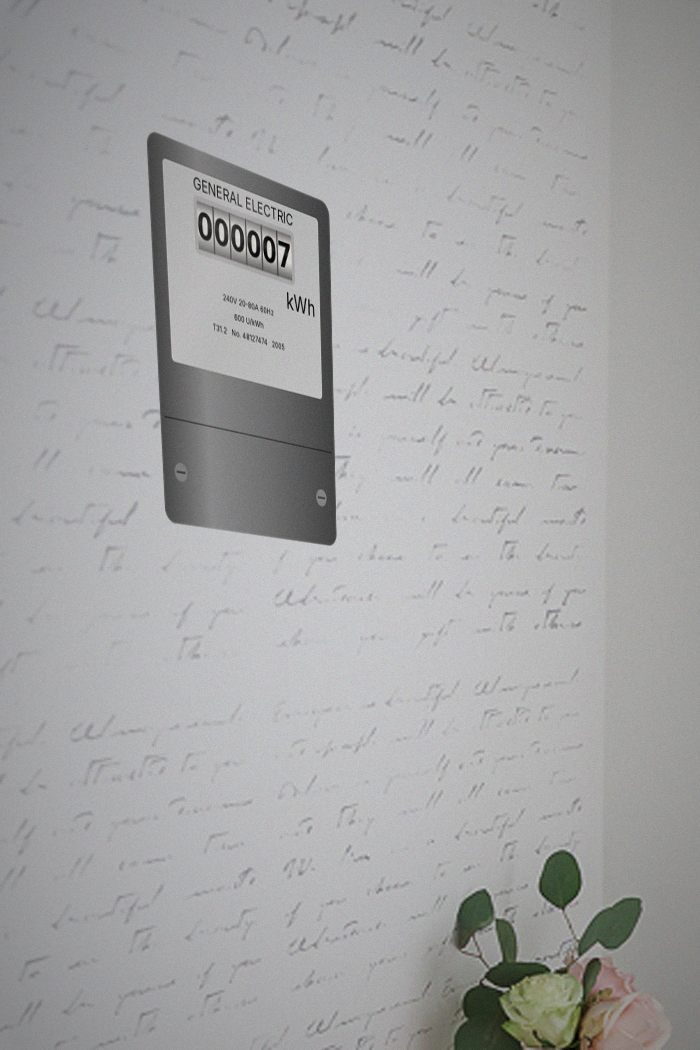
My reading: kWh 7
